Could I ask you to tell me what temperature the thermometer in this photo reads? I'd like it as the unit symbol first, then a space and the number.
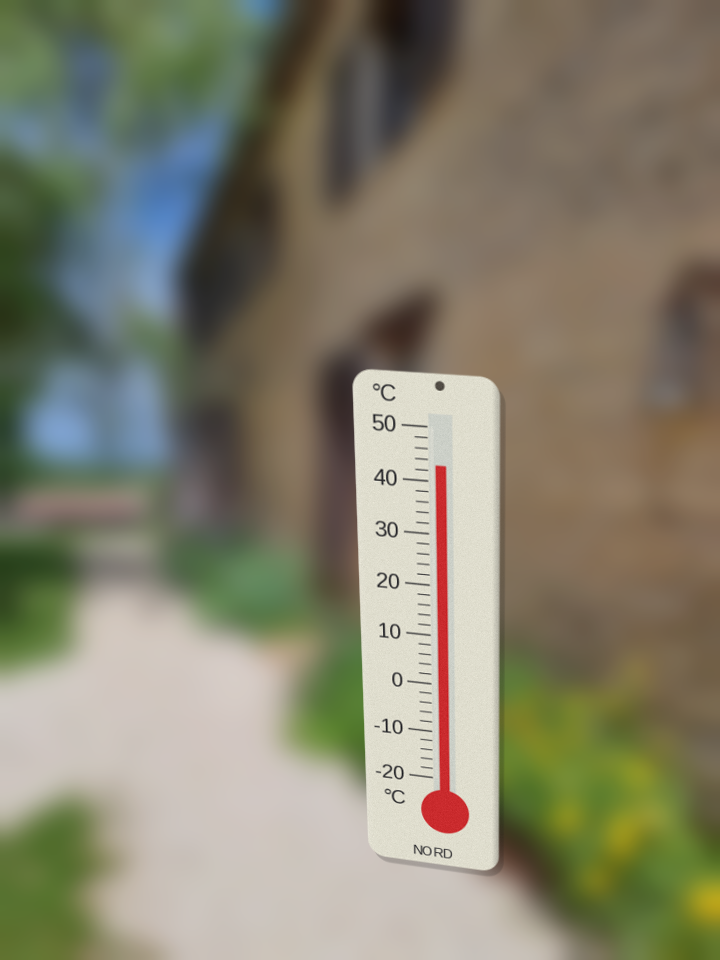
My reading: °C 43
